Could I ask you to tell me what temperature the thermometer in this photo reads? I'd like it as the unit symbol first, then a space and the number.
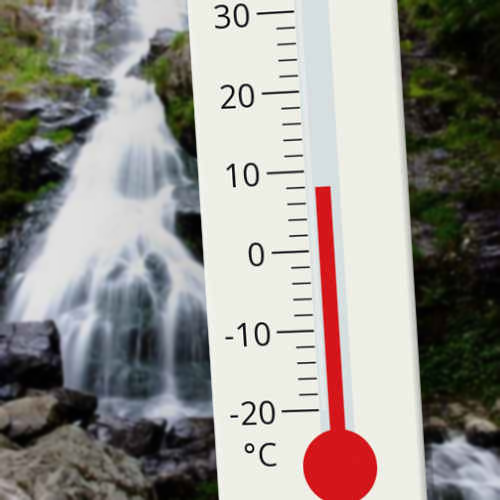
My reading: °C 8
